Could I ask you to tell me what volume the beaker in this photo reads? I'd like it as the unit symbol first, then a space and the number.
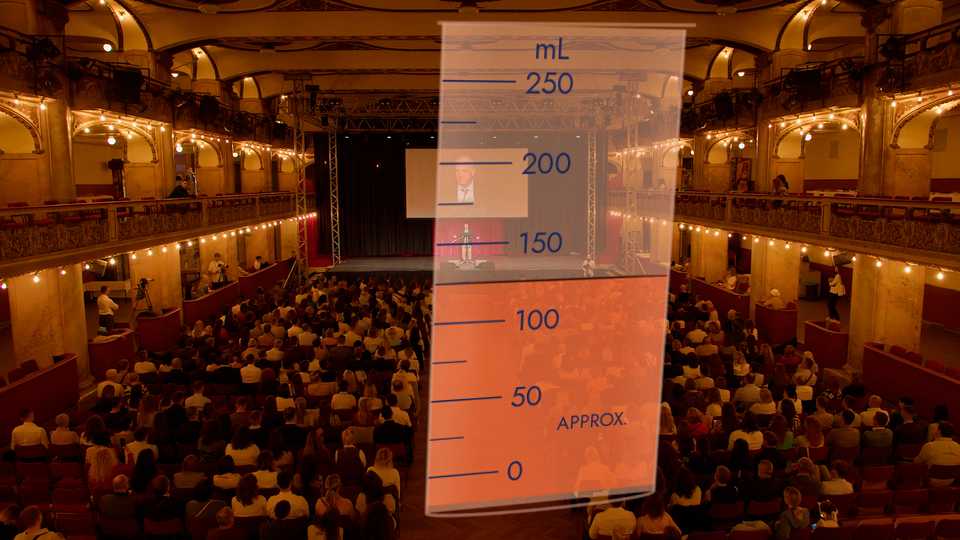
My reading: mL 125
